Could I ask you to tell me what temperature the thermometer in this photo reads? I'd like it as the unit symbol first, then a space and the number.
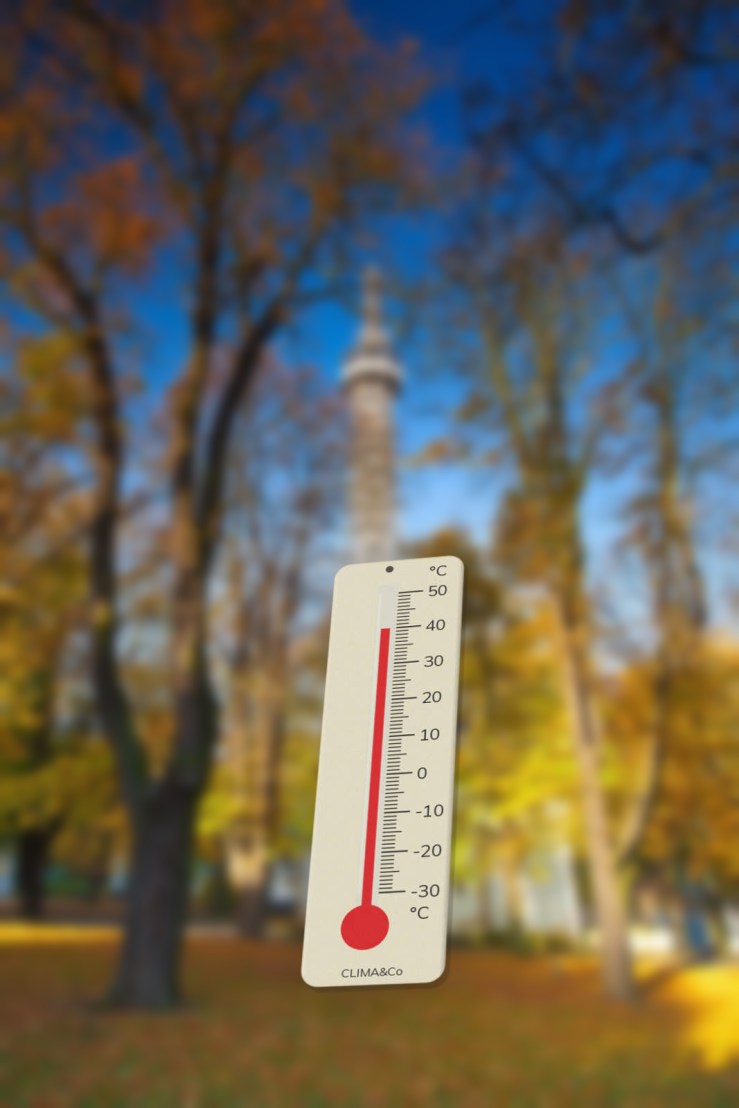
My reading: °C 40
